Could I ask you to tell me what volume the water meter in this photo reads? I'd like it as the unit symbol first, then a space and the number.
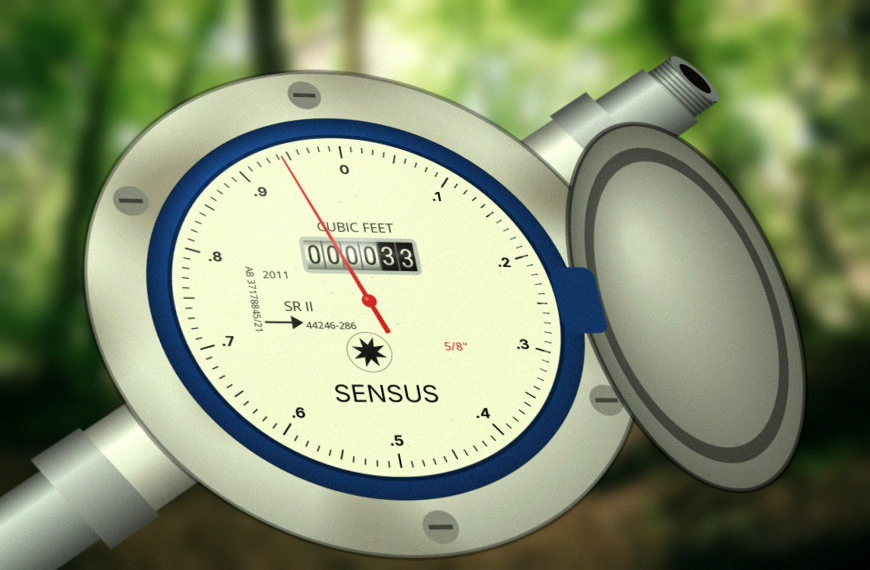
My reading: ft³ 32.94
